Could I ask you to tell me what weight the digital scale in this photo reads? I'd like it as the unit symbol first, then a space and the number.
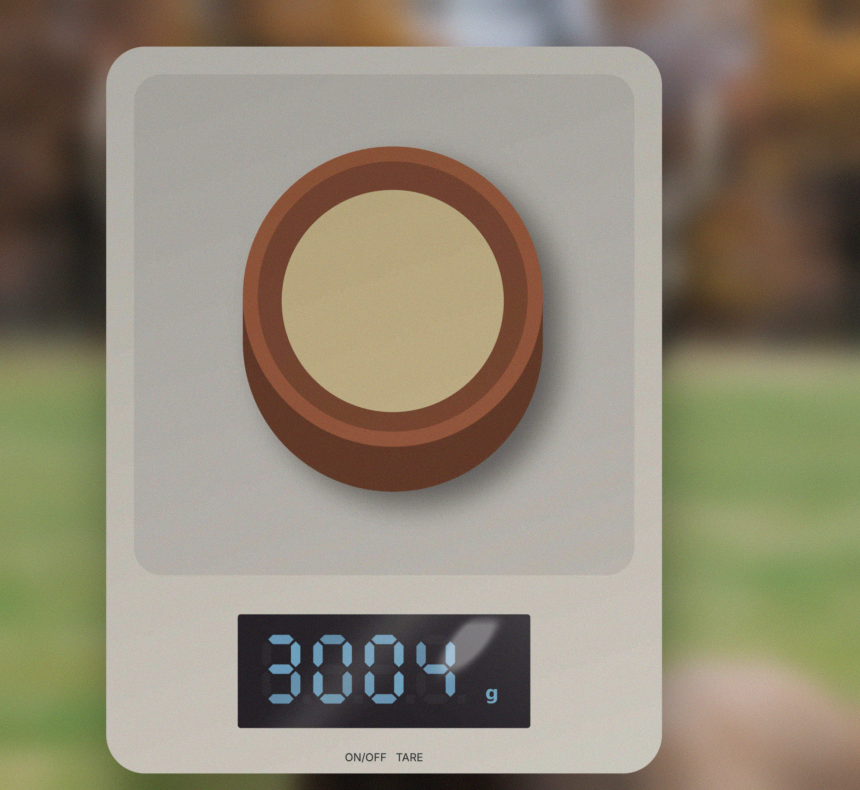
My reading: g 3004
